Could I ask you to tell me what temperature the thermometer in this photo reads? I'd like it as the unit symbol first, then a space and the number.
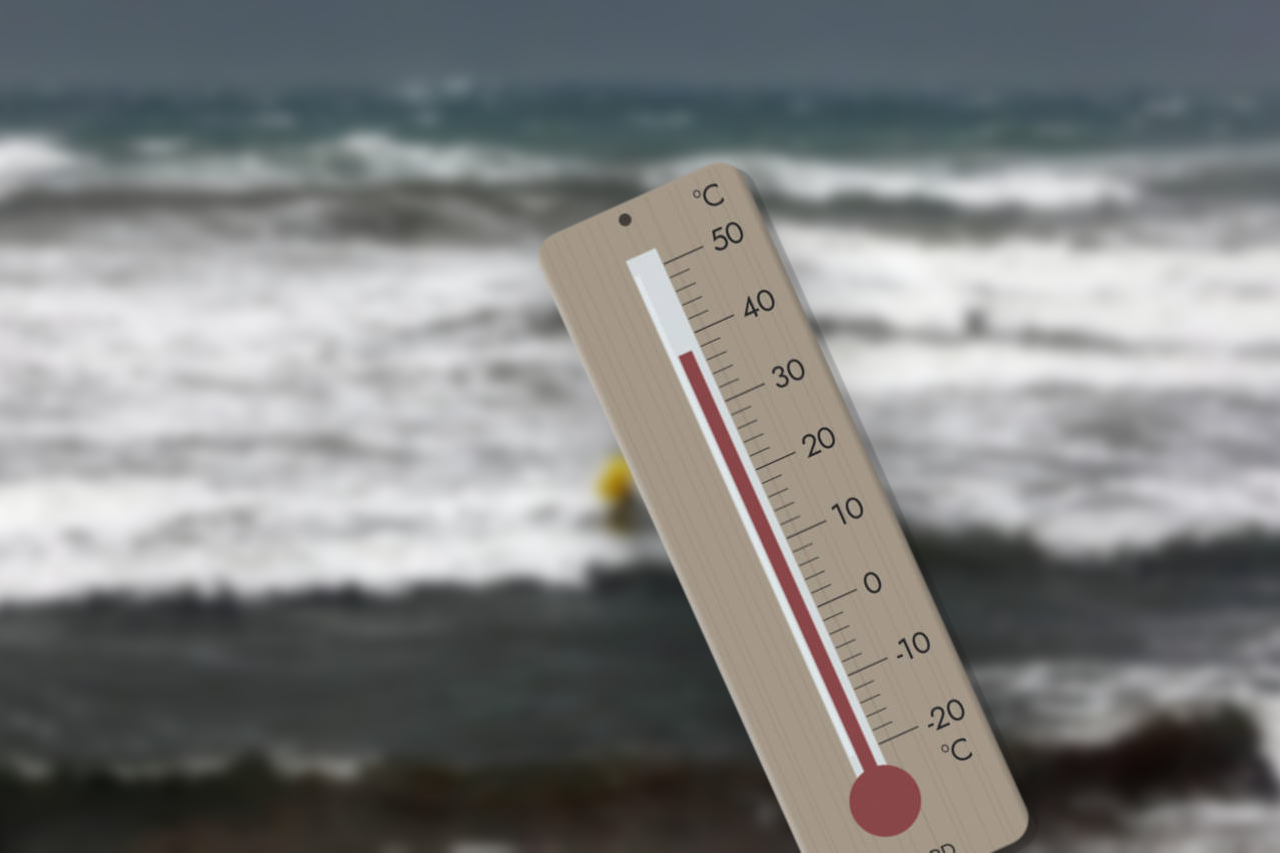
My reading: °C 38
